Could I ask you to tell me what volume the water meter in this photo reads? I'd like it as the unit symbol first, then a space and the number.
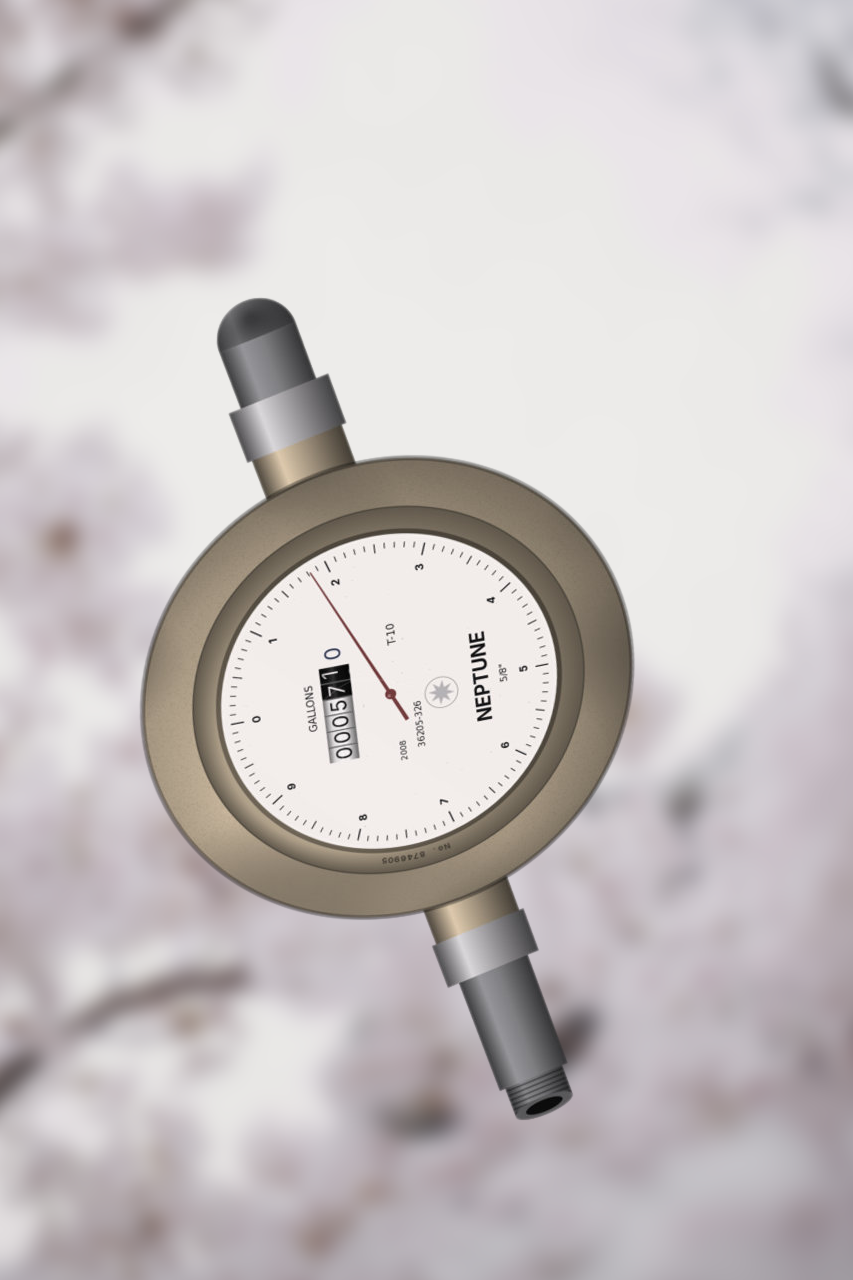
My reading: gal 5711.8
